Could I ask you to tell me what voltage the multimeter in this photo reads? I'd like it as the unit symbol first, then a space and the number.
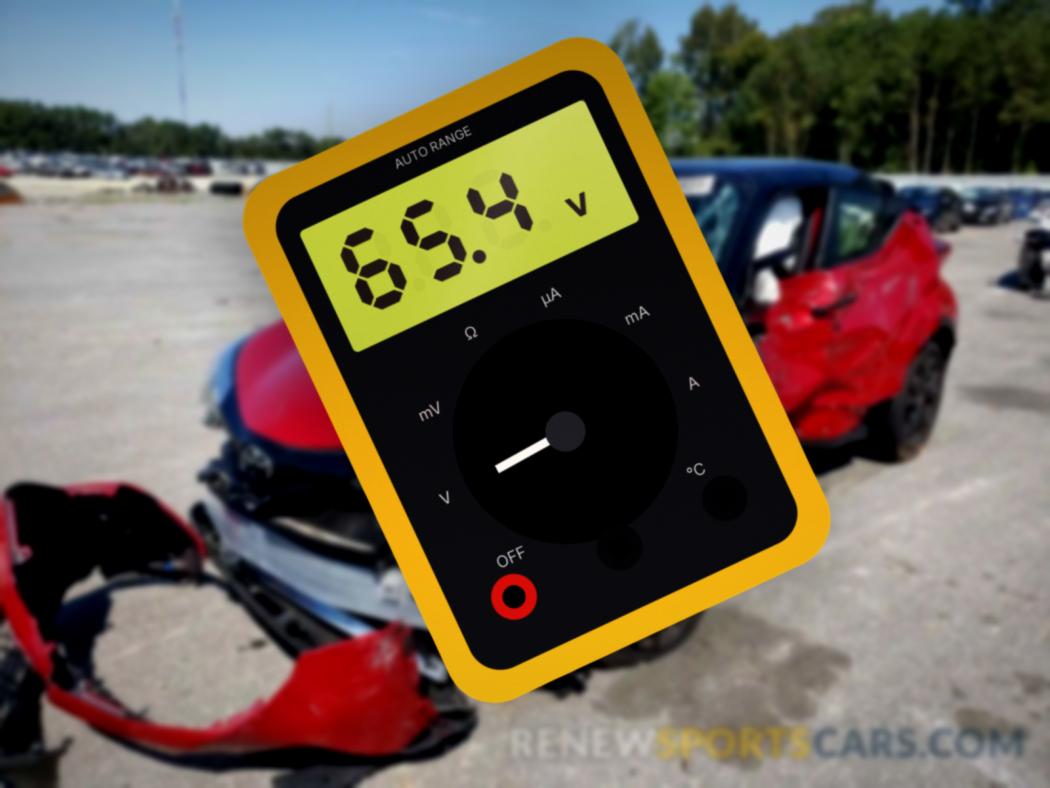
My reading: V 65.4
